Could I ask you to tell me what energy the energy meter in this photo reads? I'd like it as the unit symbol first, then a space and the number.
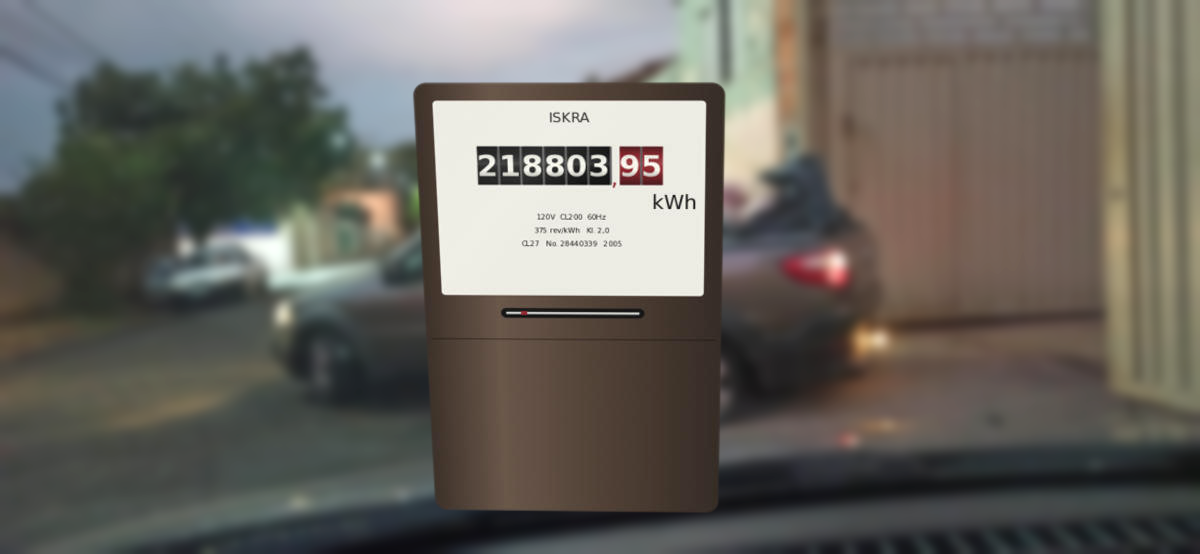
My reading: kWh 218803.95
